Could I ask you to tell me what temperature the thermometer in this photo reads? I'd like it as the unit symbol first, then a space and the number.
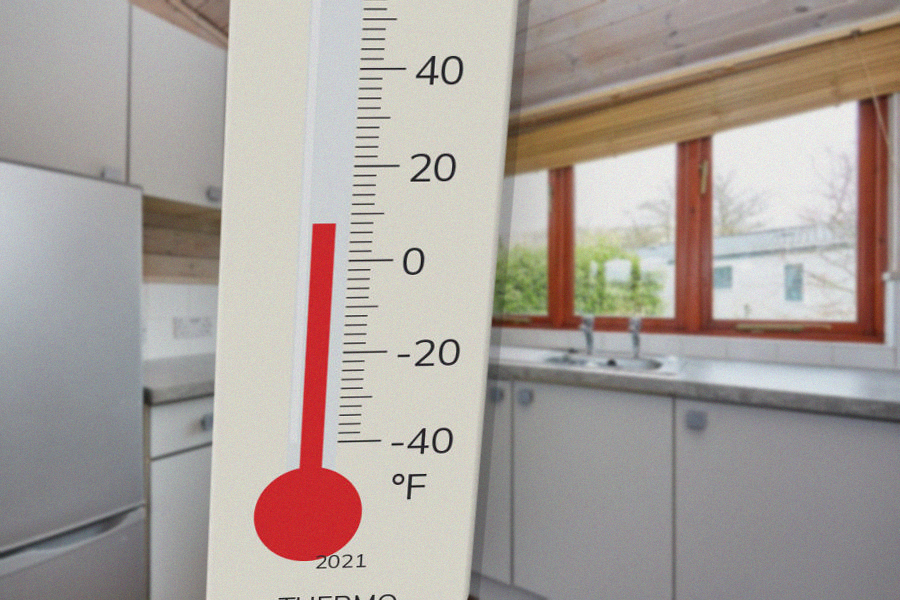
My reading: °F 8
